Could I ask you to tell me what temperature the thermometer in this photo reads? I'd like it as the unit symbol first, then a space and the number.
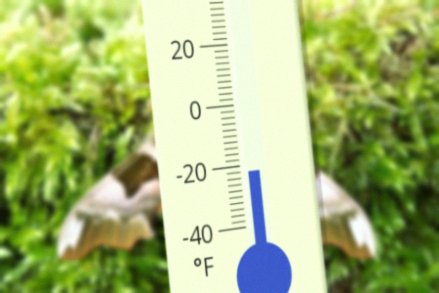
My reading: °F -22
